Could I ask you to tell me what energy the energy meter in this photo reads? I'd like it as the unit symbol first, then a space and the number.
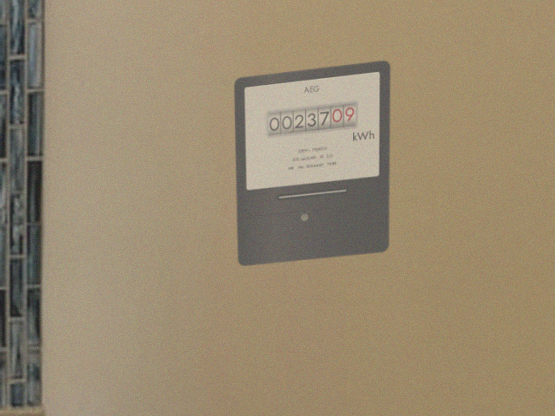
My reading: kWh 237.09
